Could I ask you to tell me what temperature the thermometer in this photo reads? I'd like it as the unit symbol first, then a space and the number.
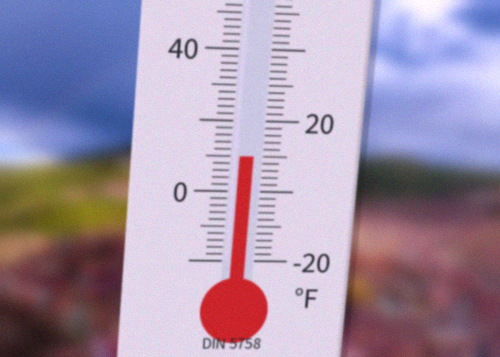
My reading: °F 10
